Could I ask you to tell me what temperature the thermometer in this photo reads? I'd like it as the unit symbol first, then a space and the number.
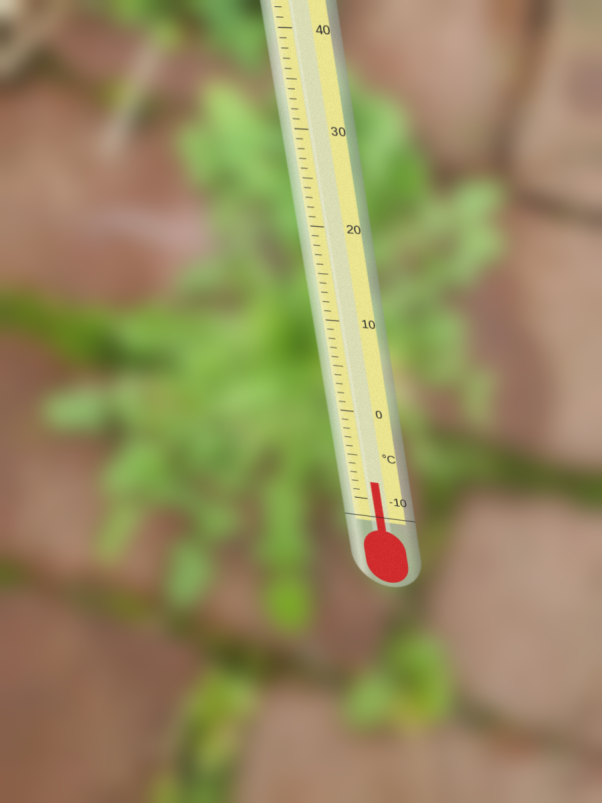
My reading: °C -8
